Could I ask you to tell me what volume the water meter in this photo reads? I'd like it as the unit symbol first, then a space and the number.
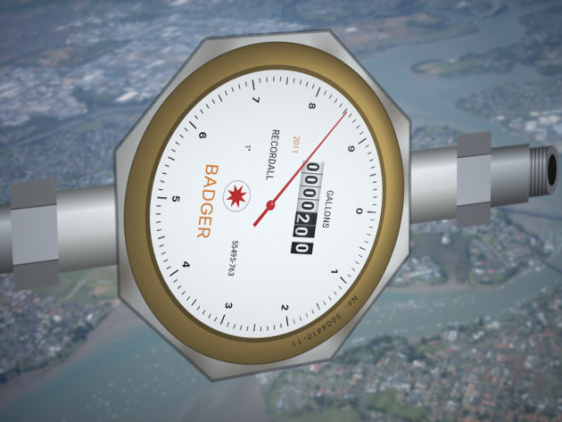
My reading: gal 198.5
